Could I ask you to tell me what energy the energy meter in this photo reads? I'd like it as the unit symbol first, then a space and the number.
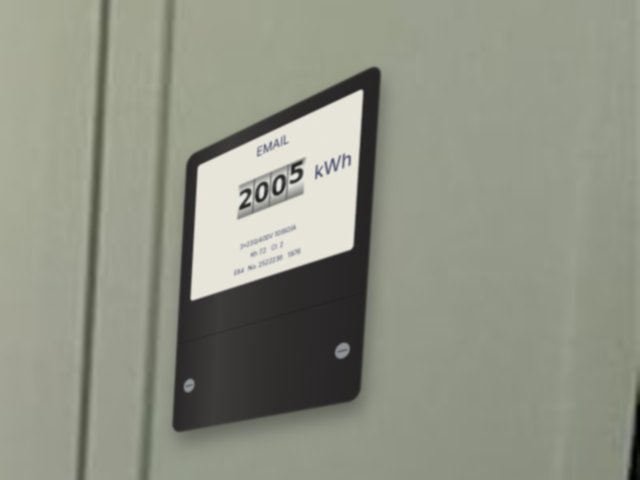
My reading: kWh 2005
